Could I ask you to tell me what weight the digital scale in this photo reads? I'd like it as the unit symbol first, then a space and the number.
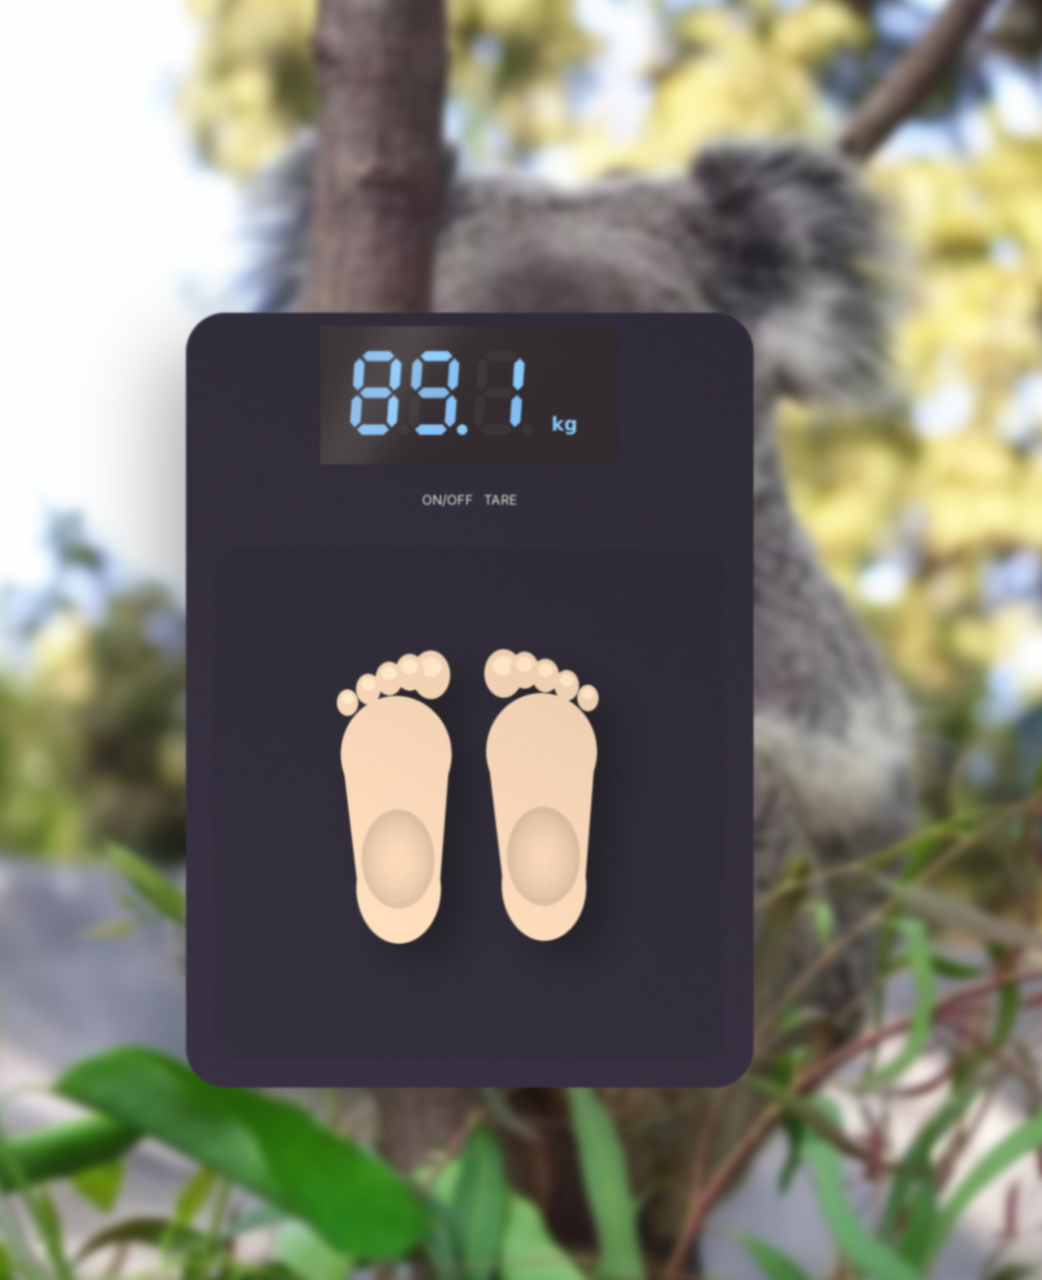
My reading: kg 89.1
